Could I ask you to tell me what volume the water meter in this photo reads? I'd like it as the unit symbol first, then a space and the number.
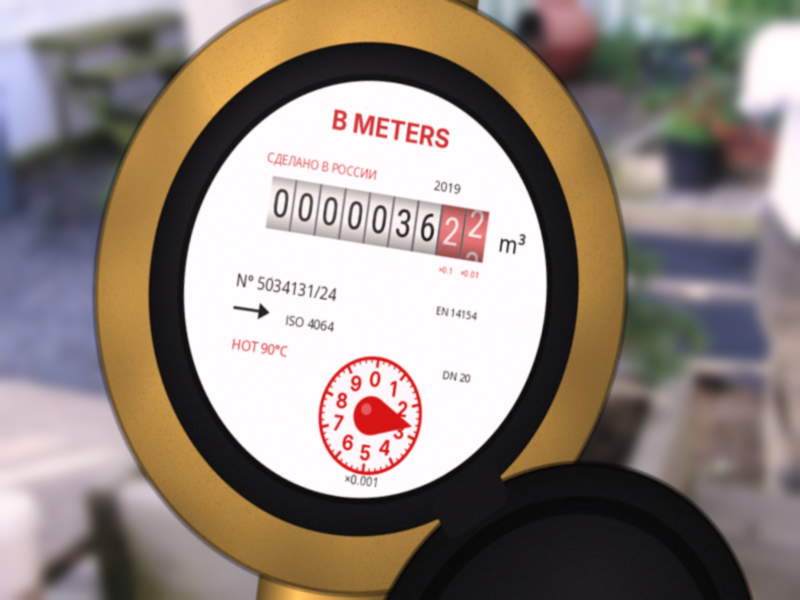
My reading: m³ 36.222
